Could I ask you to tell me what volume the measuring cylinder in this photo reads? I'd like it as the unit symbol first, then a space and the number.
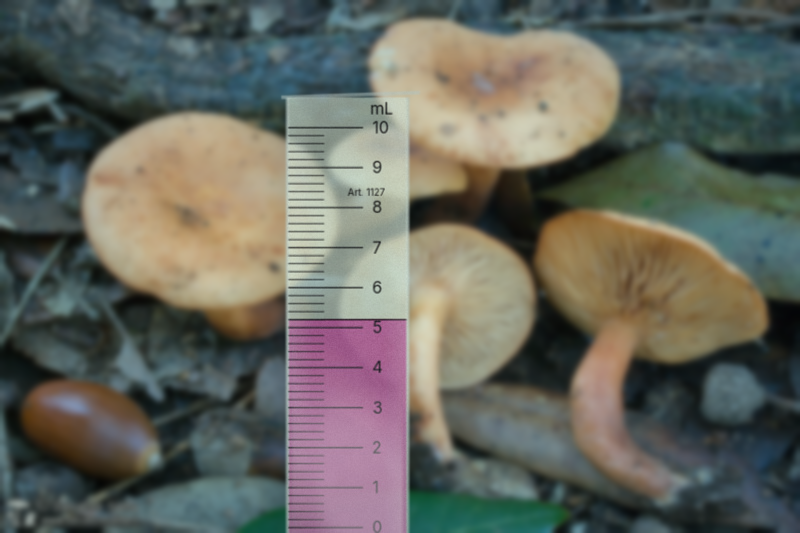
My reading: mL 5.2
